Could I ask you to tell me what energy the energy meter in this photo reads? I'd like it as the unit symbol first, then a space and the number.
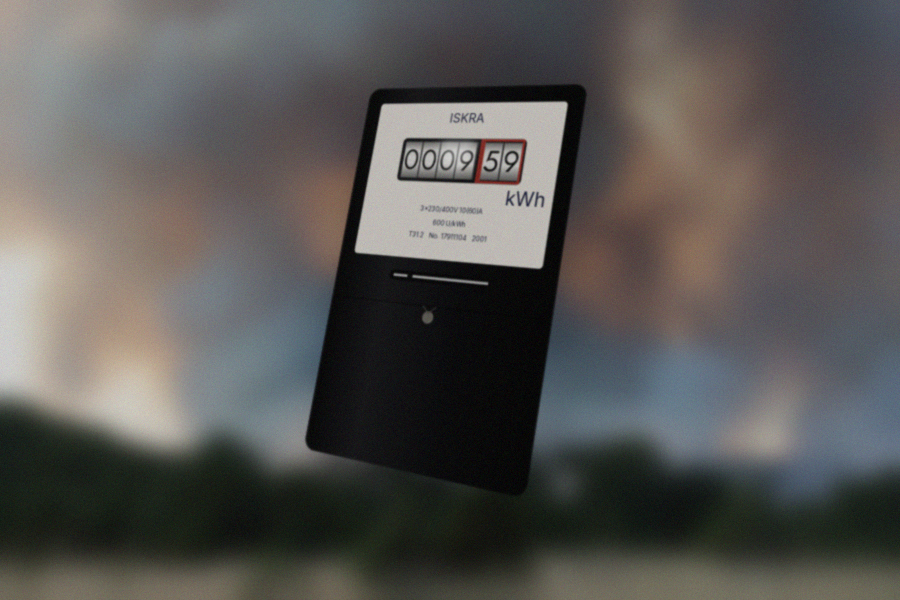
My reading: kWh 9.59
